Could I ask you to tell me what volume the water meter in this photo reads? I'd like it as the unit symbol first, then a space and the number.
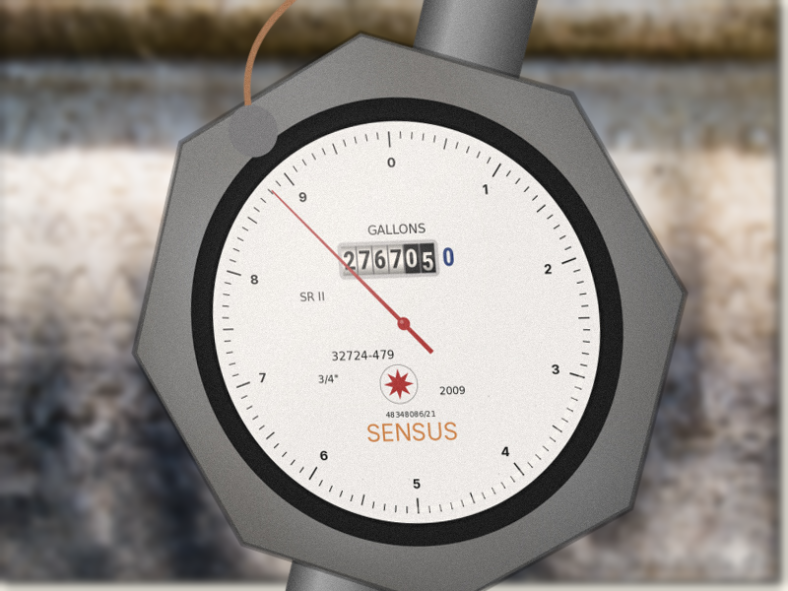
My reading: gal 2767048.8
